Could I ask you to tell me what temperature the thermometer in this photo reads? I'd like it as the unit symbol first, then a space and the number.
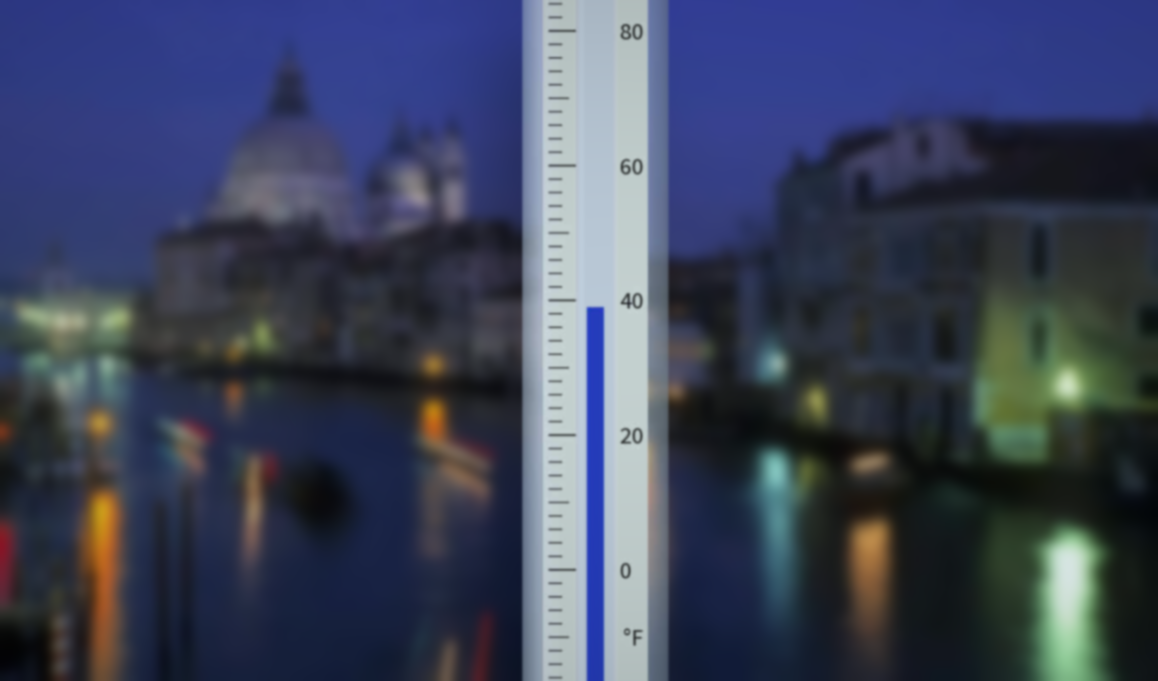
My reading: °F 39
